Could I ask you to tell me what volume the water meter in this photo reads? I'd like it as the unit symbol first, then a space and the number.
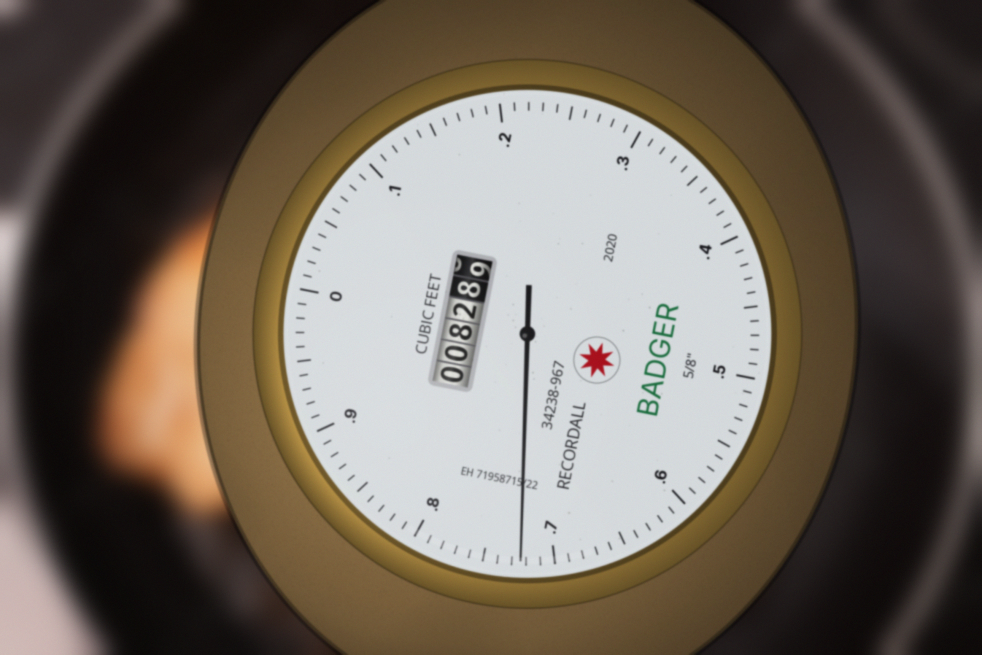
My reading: ft³ 8288.72
